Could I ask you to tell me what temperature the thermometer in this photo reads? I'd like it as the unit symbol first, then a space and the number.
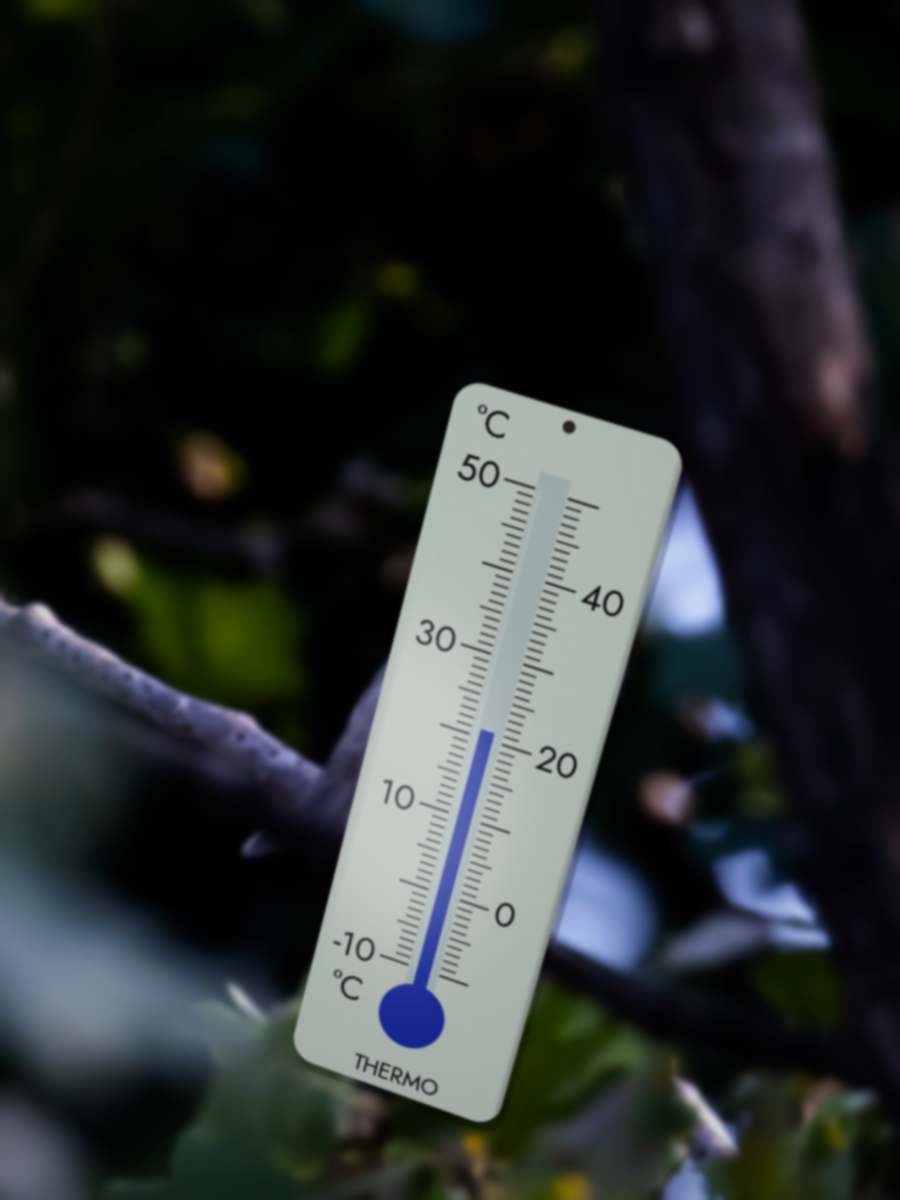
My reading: °C 21
